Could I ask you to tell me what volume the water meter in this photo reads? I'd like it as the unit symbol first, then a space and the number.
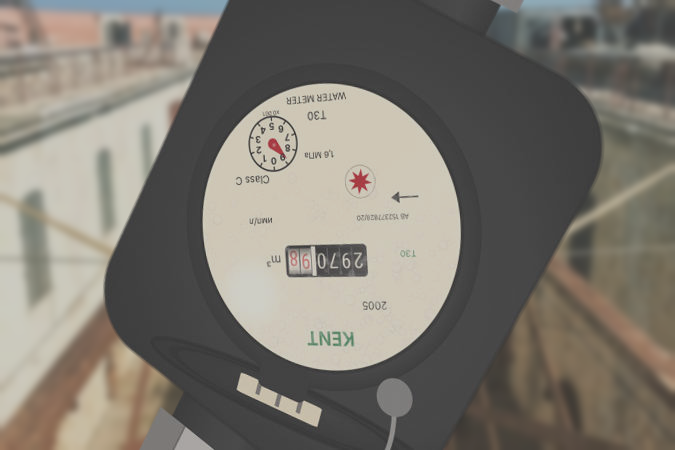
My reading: m³ 2970.978
